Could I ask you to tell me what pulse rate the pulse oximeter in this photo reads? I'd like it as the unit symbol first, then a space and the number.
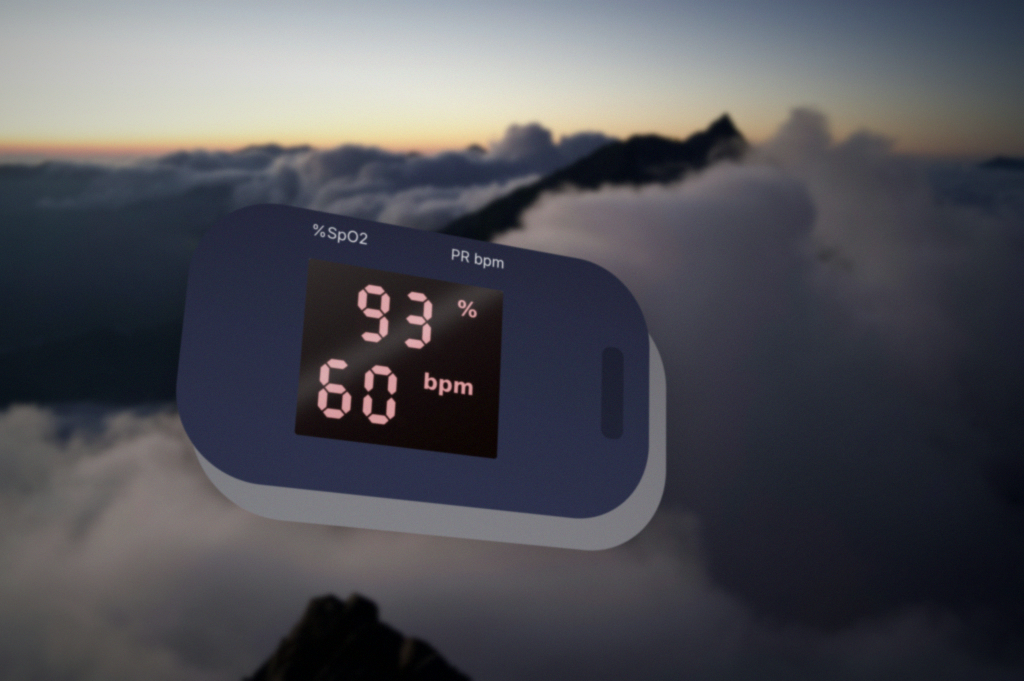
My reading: bpm 60
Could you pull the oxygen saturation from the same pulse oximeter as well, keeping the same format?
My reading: % 93
